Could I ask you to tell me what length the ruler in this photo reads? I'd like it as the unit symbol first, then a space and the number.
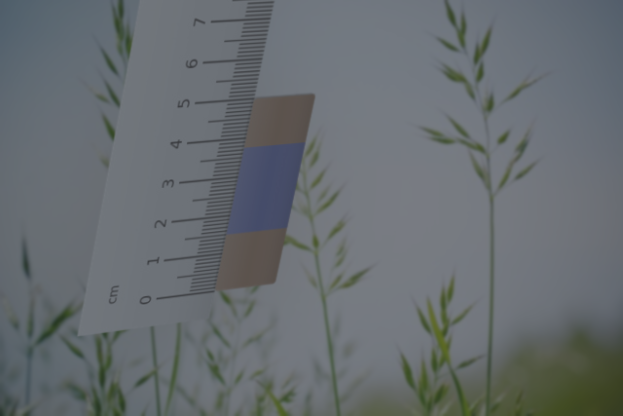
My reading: cm 5
